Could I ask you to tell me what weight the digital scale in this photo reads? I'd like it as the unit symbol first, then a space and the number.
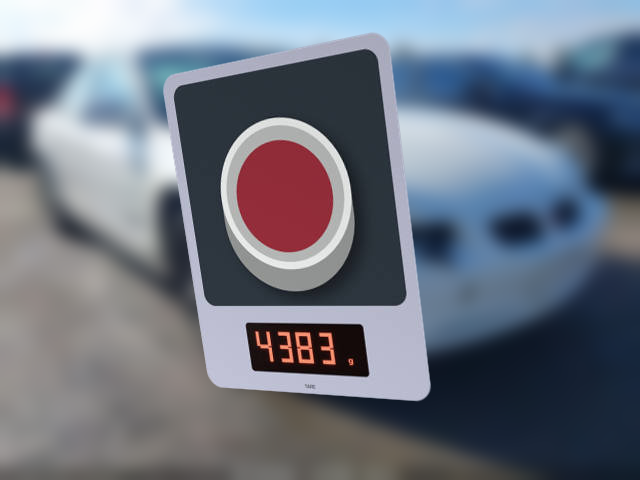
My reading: g 4383
